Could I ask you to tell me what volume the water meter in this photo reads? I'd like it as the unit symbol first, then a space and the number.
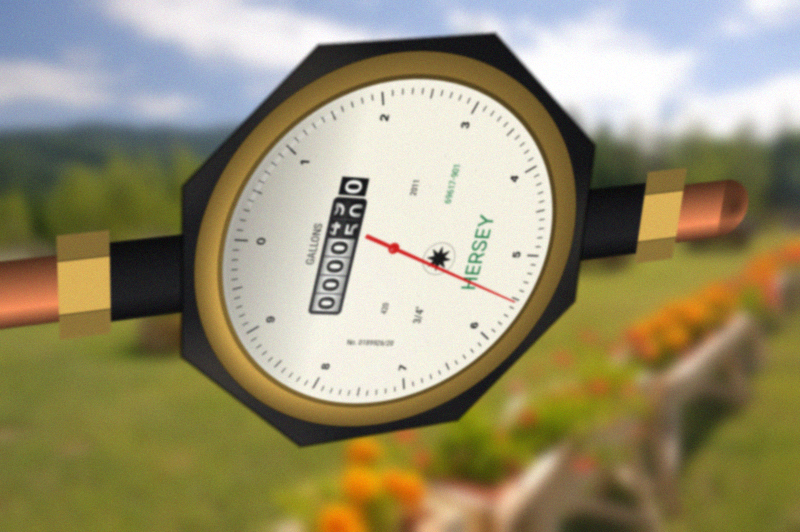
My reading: gal 495.5
